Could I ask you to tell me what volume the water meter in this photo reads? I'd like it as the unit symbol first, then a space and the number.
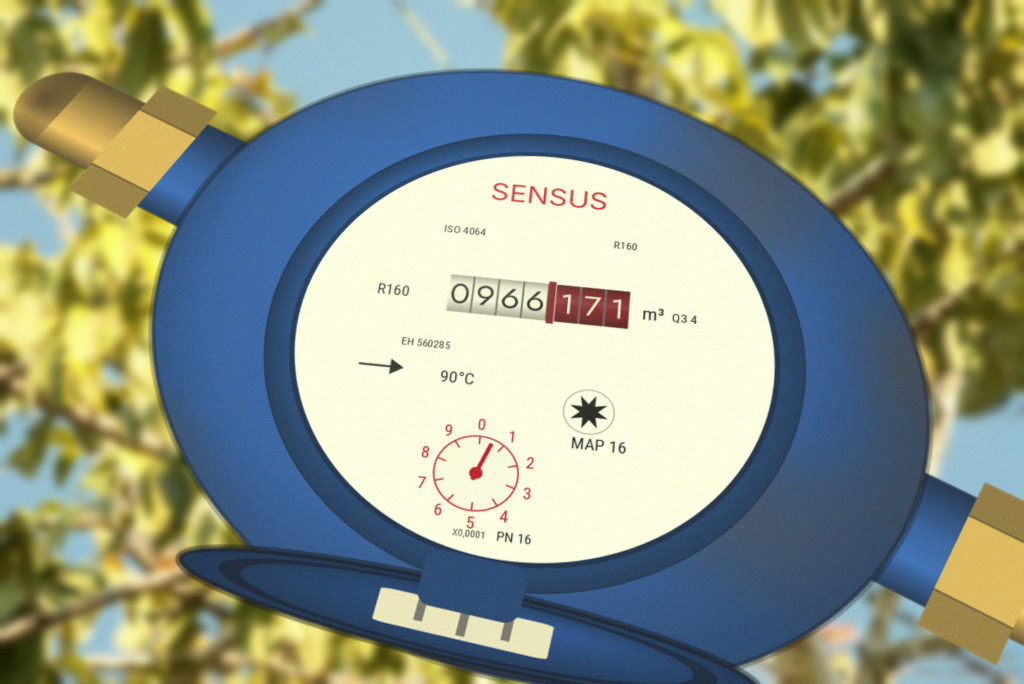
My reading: m³ 966.1710
